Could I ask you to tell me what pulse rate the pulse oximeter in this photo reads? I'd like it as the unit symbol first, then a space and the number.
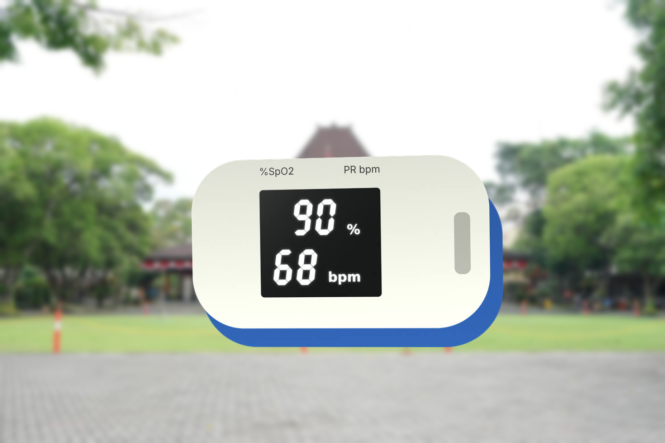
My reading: bpm 68
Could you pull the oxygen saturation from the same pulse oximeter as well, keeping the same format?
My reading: % 90
